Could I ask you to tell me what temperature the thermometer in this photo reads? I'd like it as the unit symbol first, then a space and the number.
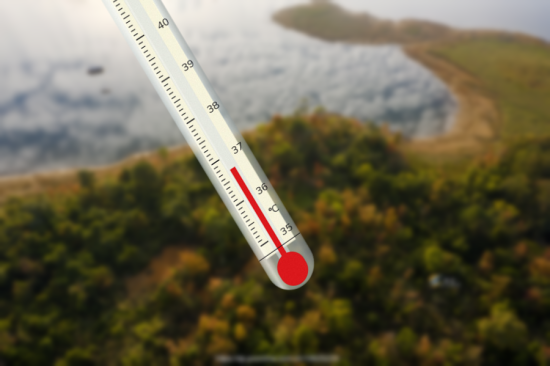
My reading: °C 36.7
